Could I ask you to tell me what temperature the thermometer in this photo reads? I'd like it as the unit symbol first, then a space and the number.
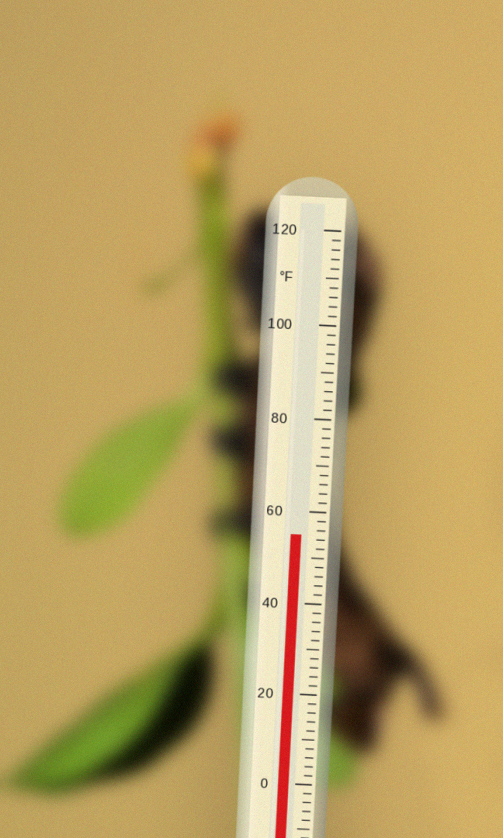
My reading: °F 55
